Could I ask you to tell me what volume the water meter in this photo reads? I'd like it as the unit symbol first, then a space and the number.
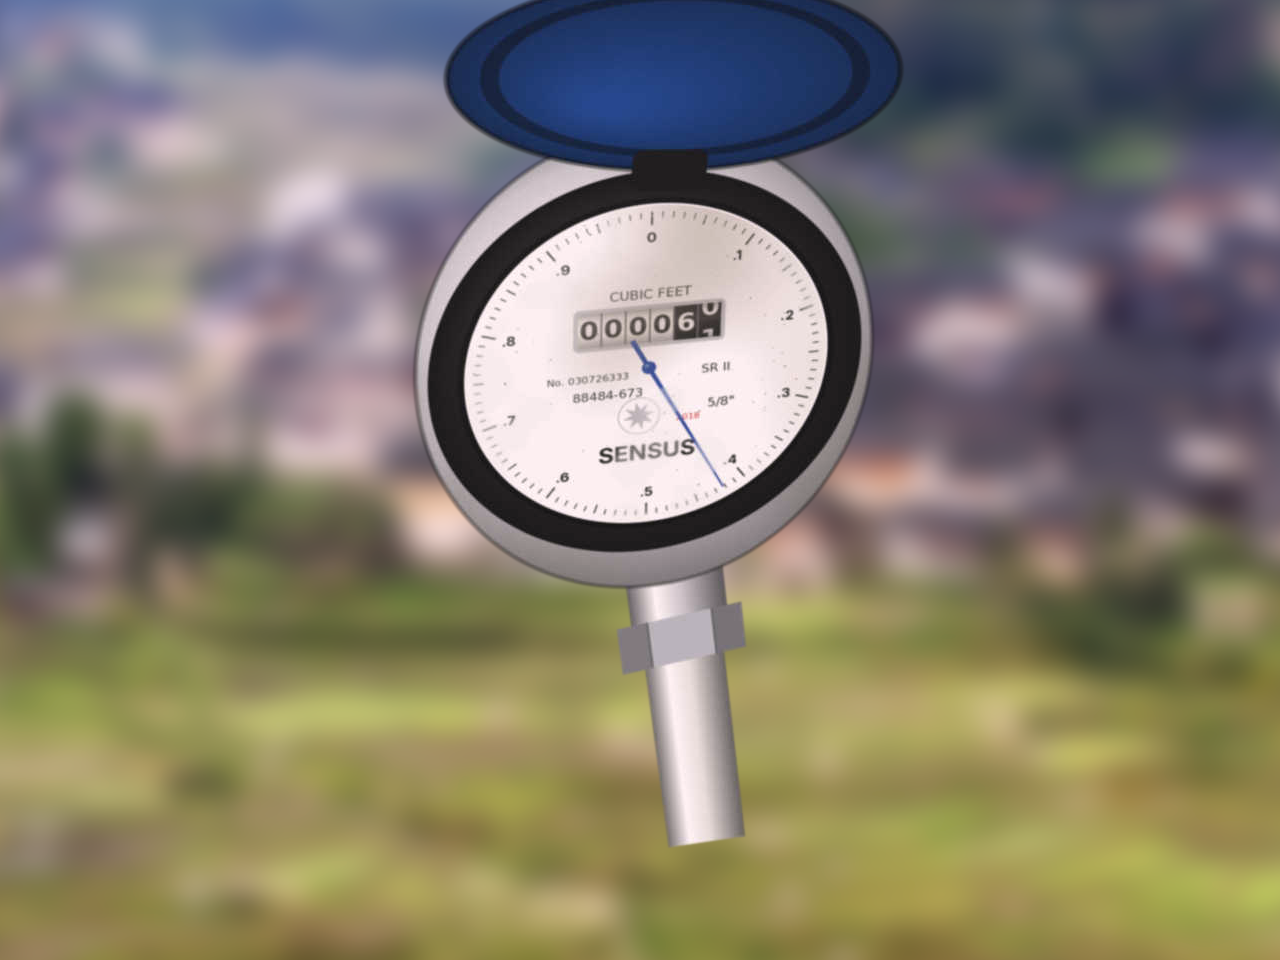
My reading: ft³ 60.42
